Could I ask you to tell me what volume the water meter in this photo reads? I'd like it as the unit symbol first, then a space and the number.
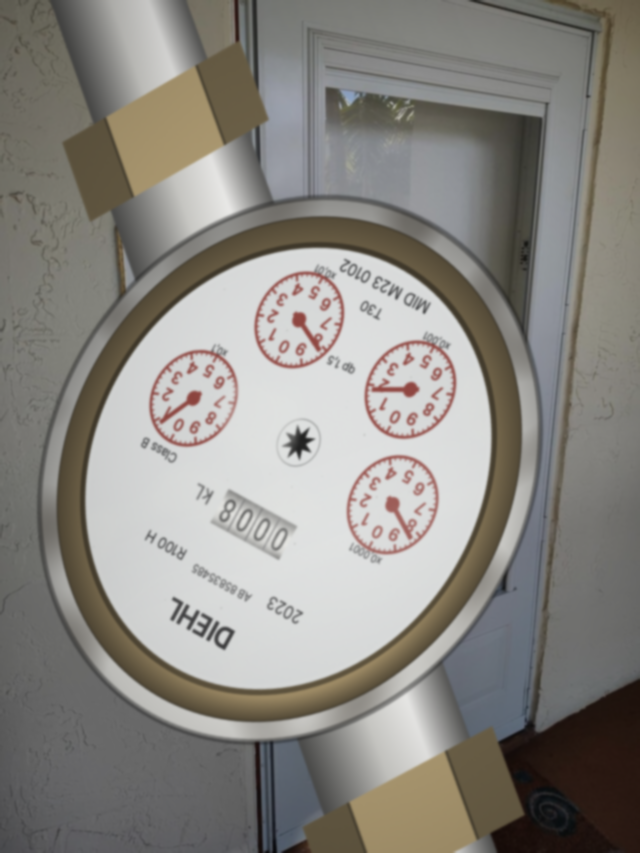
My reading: kL 8.0818
